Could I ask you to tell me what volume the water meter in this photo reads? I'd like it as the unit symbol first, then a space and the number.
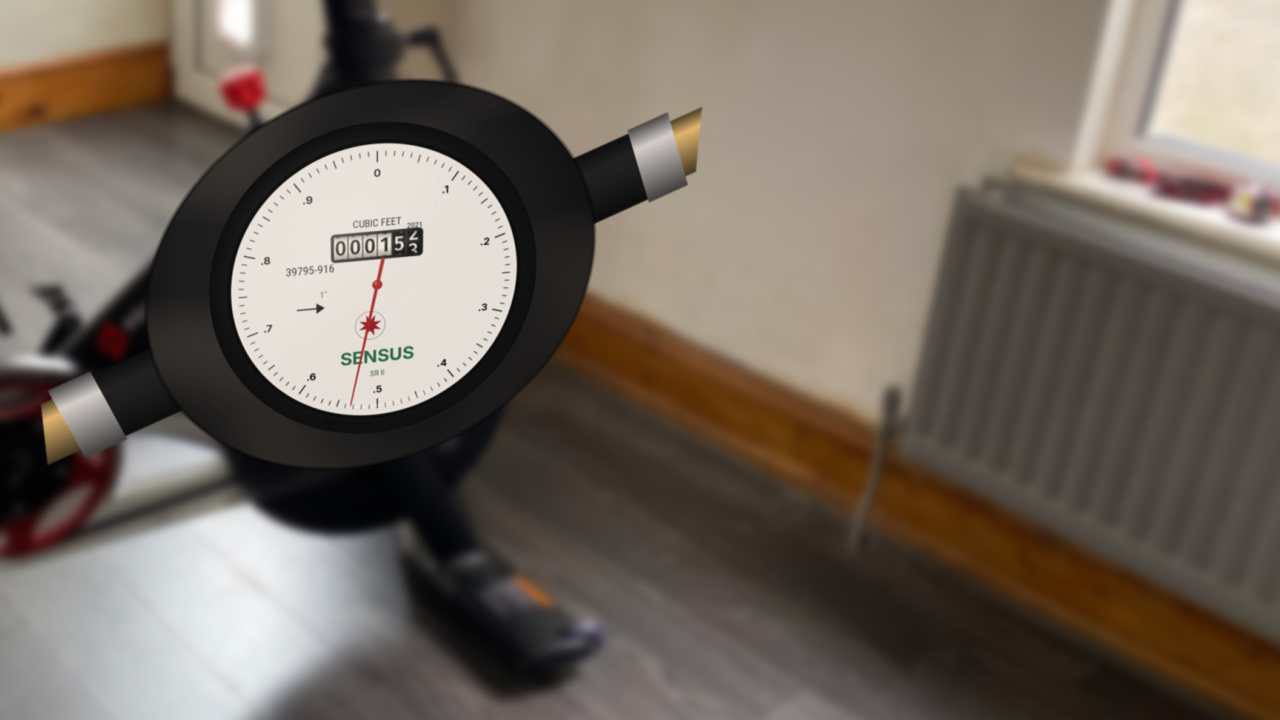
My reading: ft³ 152.53
